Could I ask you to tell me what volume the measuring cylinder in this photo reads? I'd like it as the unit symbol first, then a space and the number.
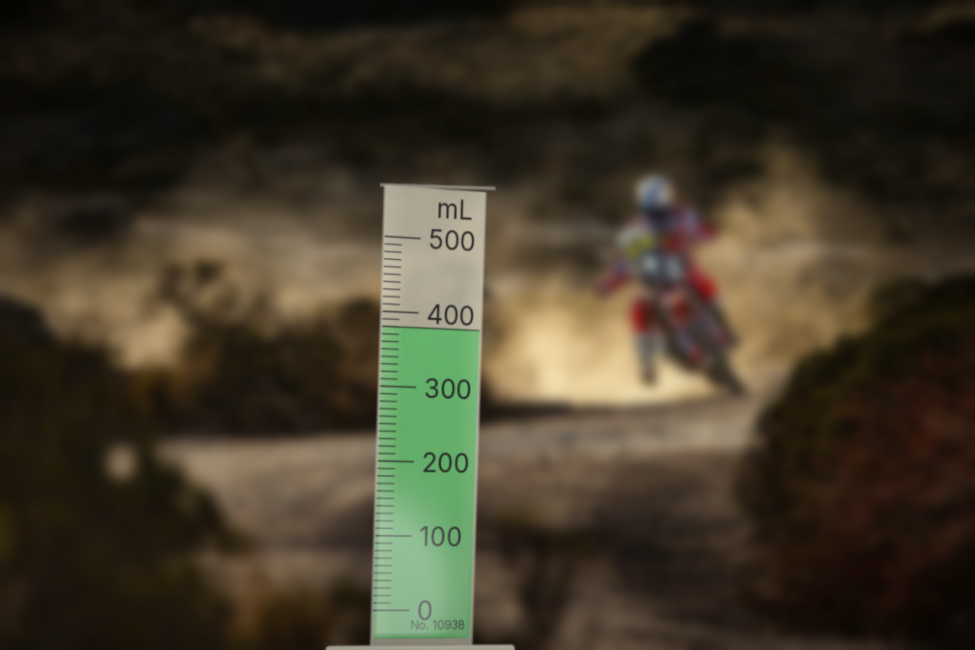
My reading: mL 380
